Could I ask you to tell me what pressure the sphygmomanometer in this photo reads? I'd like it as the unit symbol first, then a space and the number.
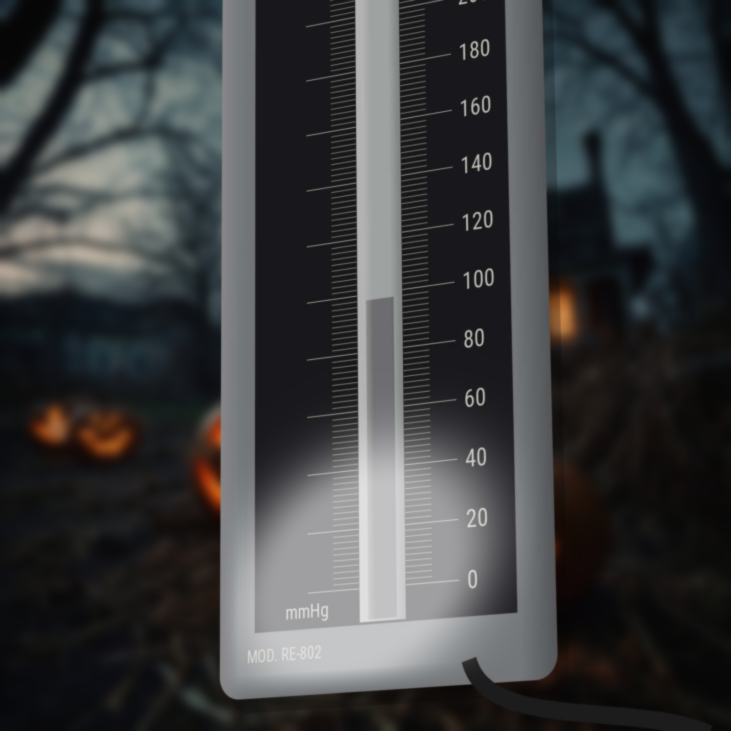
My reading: mmHg 98
